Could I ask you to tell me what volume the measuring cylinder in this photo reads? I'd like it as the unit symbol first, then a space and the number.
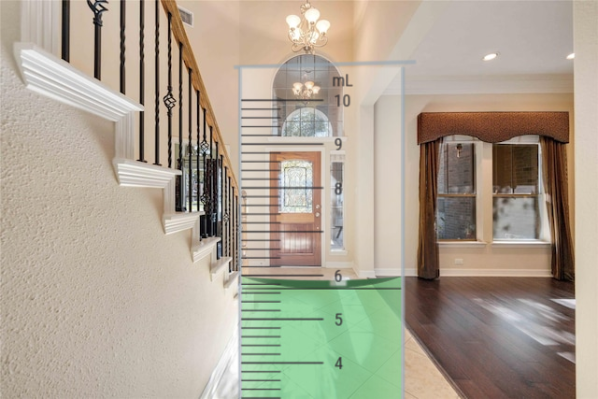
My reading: mL 5.7
